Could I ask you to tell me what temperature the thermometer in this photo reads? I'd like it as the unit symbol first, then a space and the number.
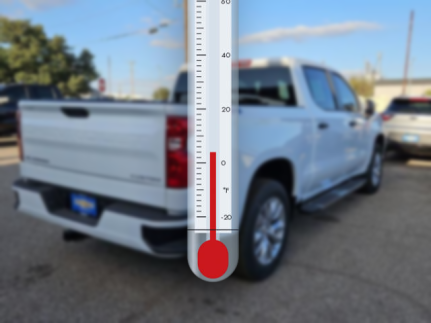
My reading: °F 4
